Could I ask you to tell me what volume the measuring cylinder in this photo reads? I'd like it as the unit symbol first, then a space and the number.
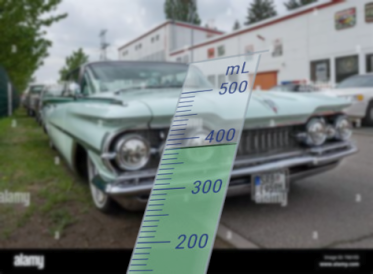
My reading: mL 380
